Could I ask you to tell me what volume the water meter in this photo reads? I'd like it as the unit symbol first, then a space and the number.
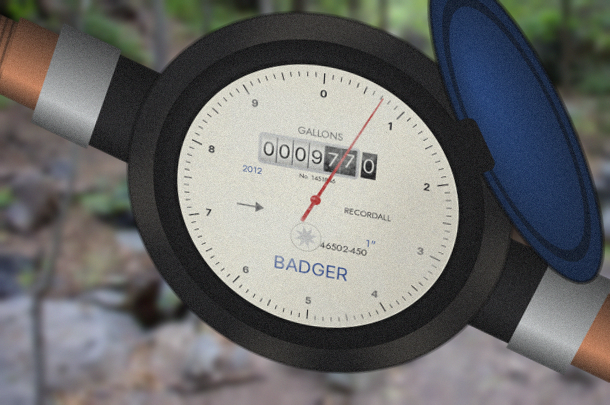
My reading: gal 9770.7
